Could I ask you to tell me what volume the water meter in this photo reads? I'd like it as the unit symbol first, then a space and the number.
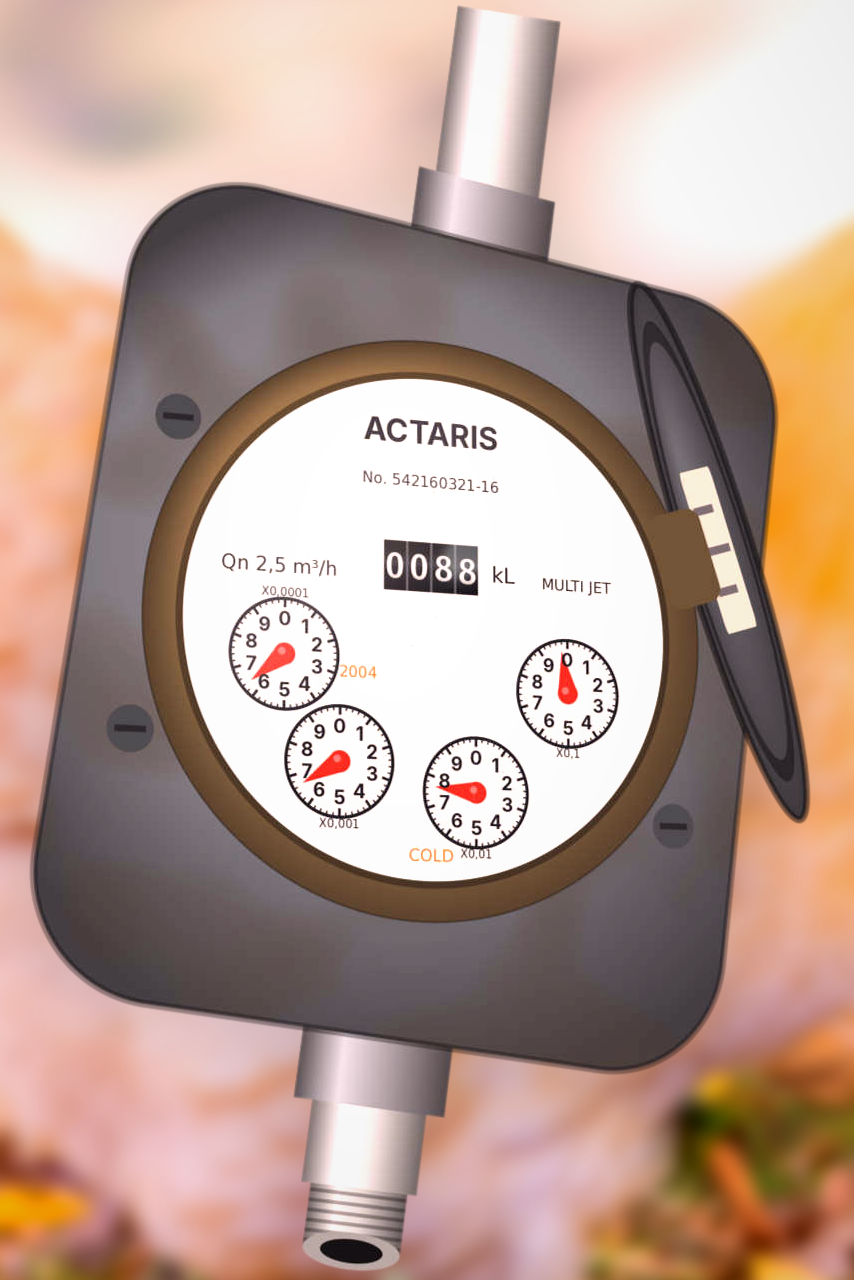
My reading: kL 87.9766
